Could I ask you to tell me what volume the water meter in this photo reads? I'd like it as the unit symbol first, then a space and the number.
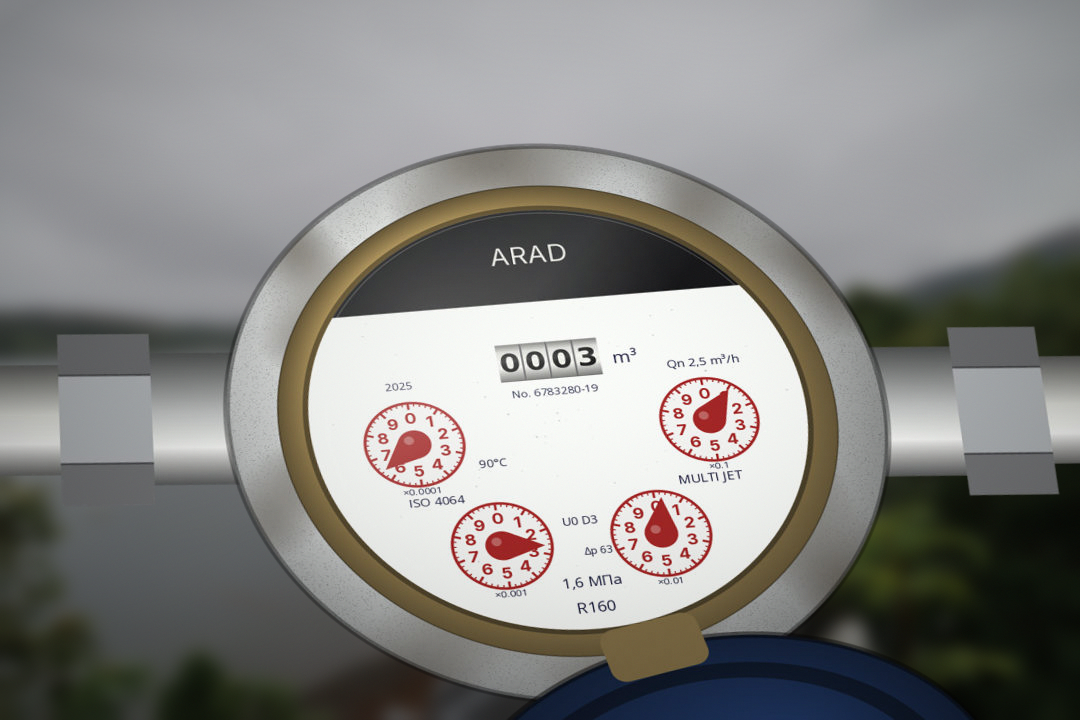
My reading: m³ 3.1026
